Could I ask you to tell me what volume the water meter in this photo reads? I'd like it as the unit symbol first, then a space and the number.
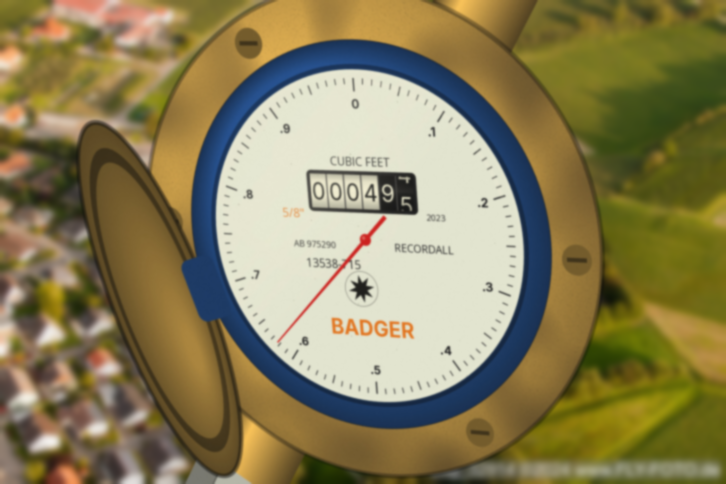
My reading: ft³ 494.62
